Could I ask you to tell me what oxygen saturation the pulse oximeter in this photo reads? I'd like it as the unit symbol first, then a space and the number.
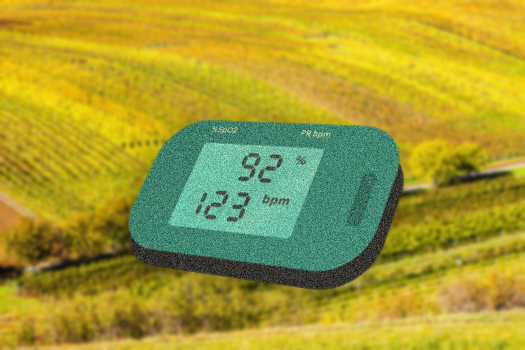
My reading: % 92
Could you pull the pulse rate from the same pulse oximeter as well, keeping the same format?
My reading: bpm 123
